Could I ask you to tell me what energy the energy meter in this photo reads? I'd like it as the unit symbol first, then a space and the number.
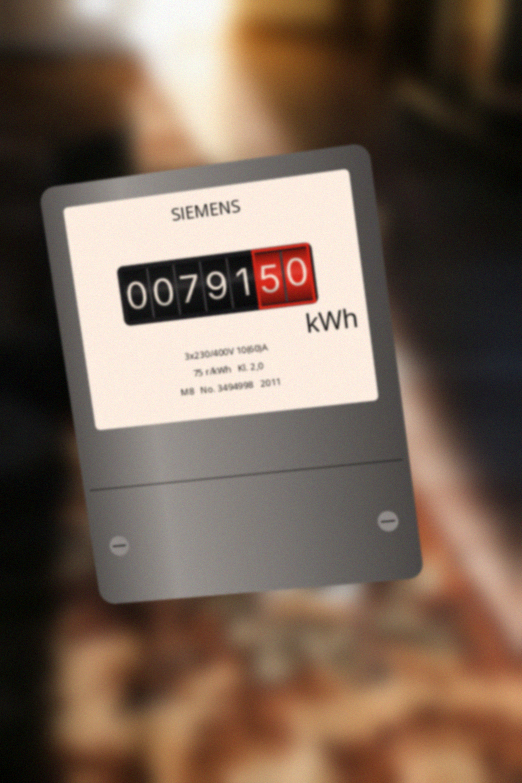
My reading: kWh 791.50
